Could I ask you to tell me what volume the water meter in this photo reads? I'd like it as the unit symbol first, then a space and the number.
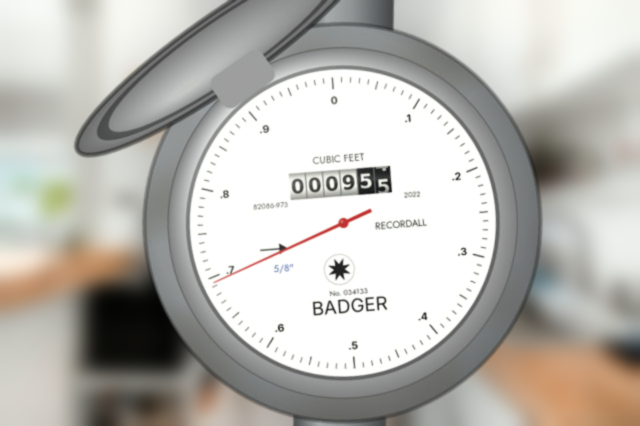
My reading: ft³ 954.69
